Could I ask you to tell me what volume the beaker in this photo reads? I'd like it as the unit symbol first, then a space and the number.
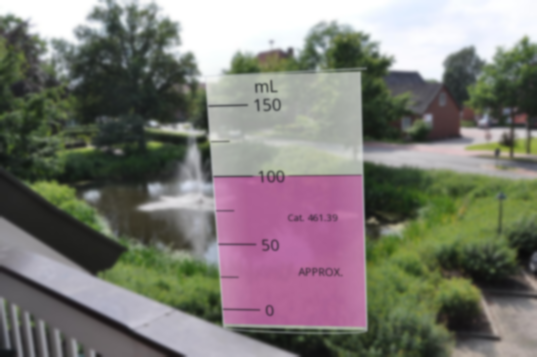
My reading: mL 100
